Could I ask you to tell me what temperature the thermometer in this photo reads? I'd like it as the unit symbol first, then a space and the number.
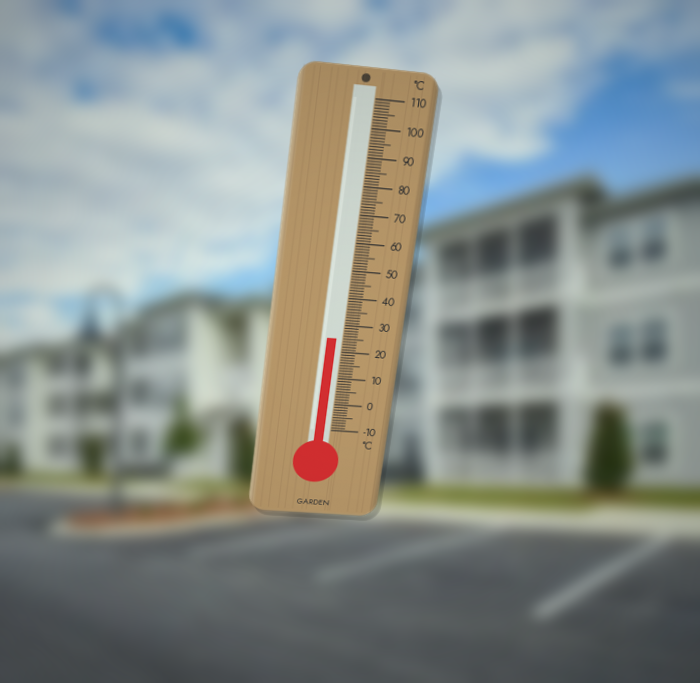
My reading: °C 25
